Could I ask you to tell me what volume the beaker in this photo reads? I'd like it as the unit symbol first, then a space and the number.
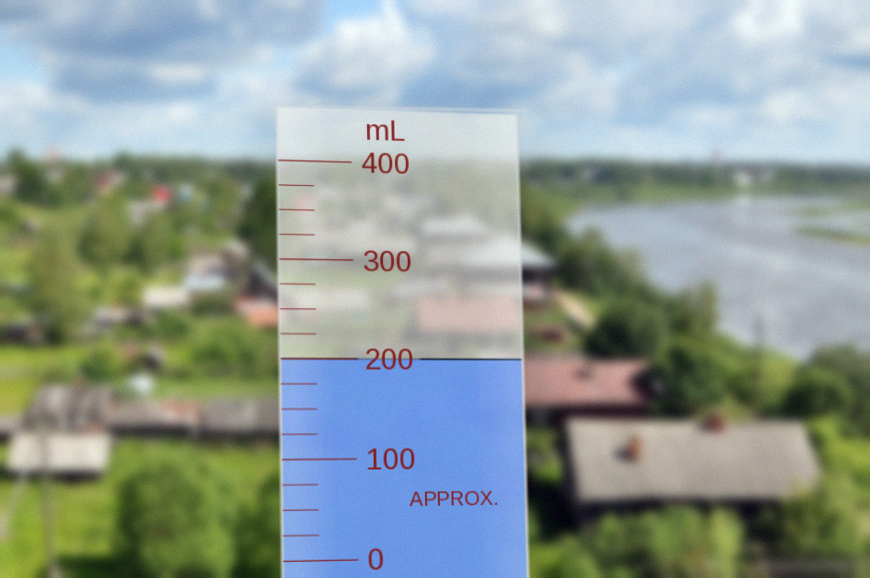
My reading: mL 200
